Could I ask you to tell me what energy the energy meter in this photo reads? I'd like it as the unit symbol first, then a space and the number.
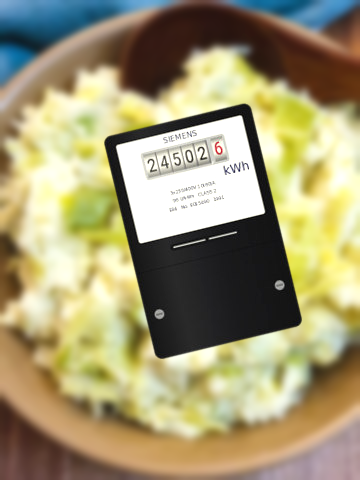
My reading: kWh 24502.6
